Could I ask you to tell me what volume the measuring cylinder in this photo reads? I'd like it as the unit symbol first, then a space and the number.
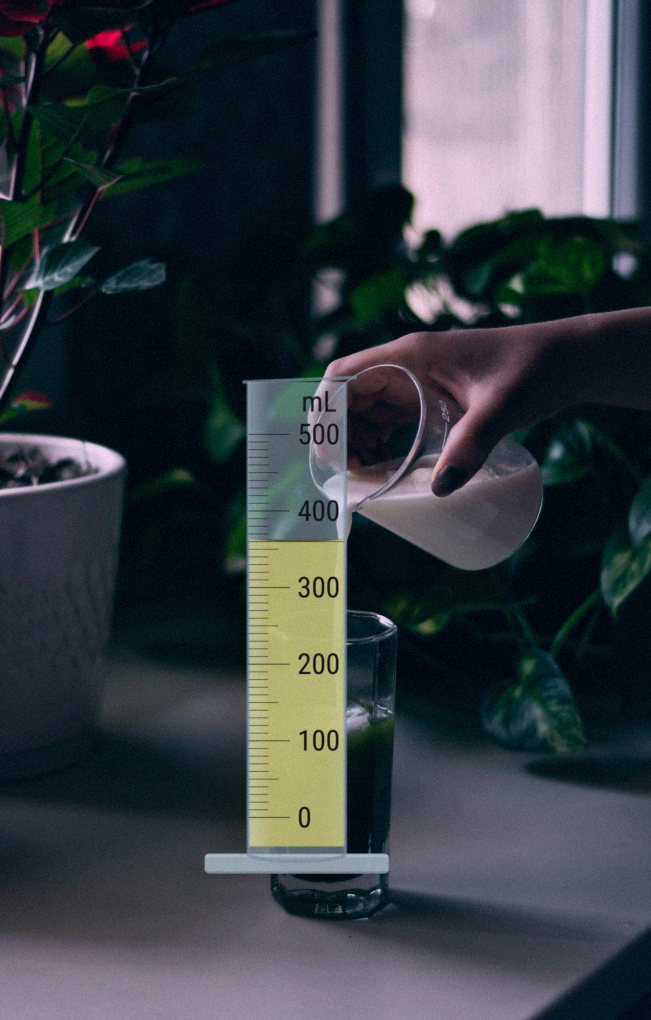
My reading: mL 360
